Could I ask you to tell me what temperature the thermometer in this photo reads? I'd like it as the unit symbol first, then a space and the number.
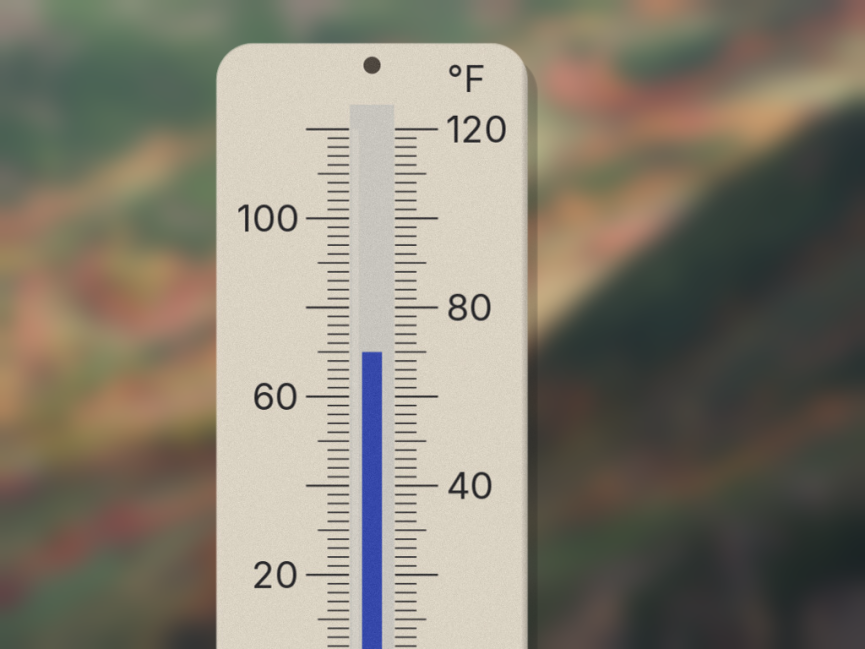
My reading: °F 70
